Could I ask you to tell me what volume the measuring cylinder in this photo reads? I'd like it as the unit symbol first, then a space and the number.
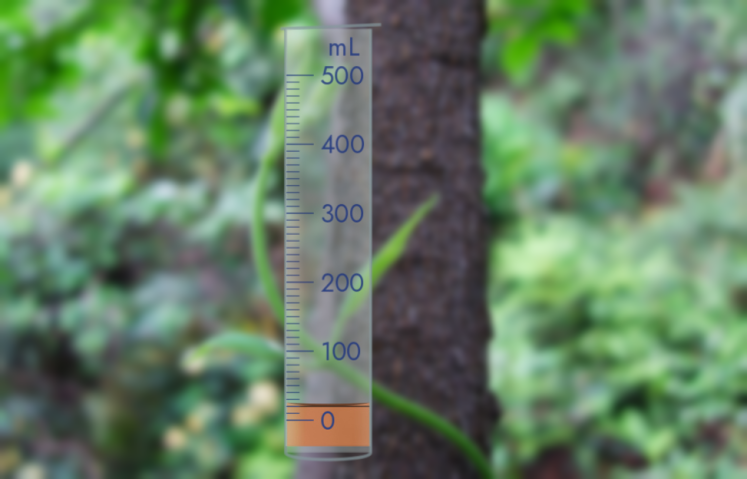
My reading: mL 20
